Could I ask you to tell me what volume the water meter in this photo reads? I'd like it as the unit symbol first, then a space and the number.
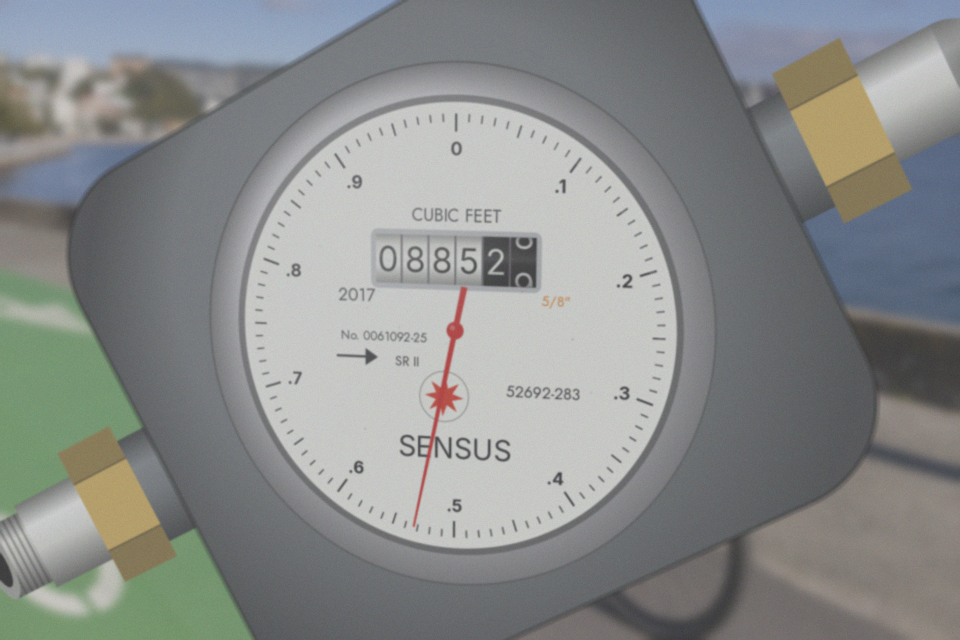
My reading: ft³ 88528.53
